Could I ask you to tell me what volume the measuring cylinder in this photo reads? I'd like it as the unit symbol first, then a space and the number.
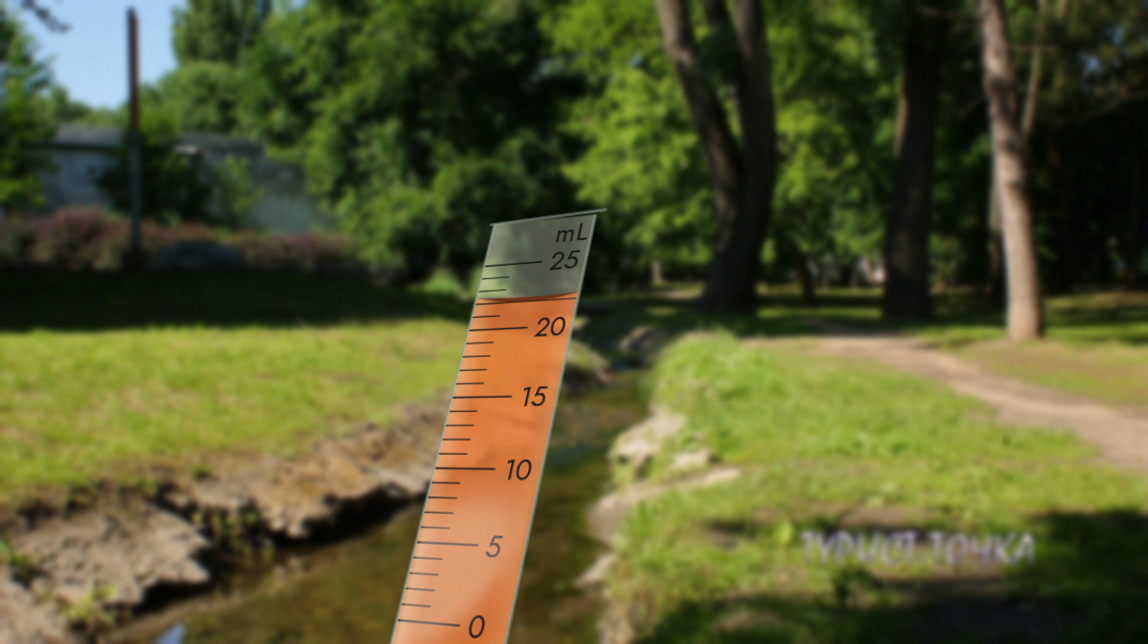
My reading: mL 22
